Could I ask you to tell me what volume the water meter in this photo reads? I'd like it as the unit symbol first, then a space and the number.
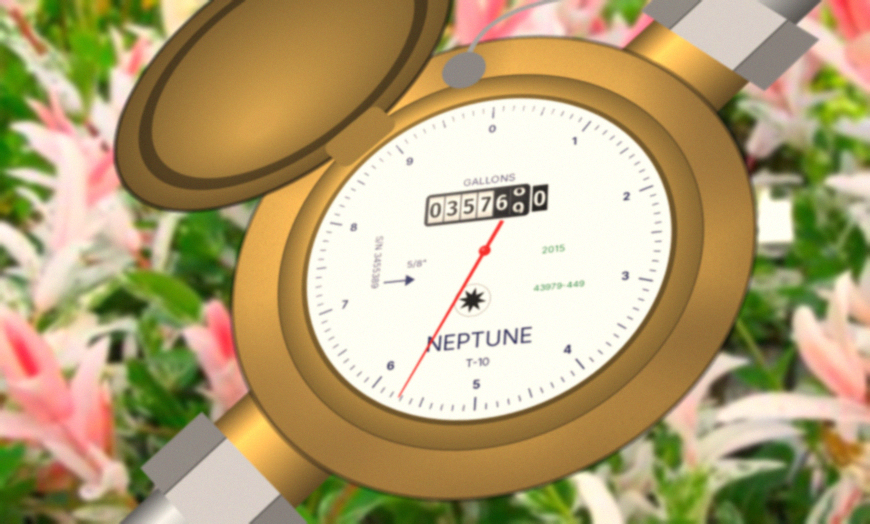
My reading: gal 357685.7
